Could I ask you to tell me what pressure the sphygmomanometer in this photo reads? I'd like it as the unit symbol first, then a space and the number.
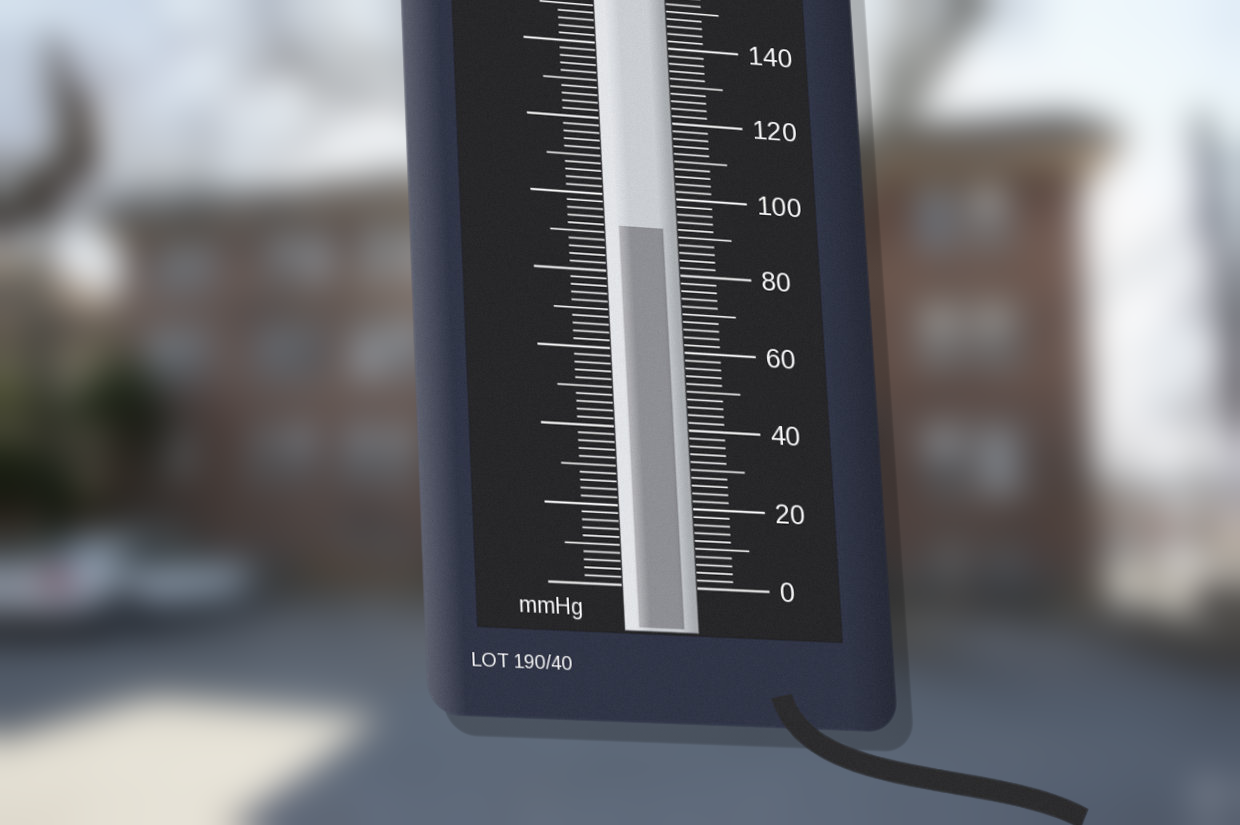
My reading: mmHg 92
